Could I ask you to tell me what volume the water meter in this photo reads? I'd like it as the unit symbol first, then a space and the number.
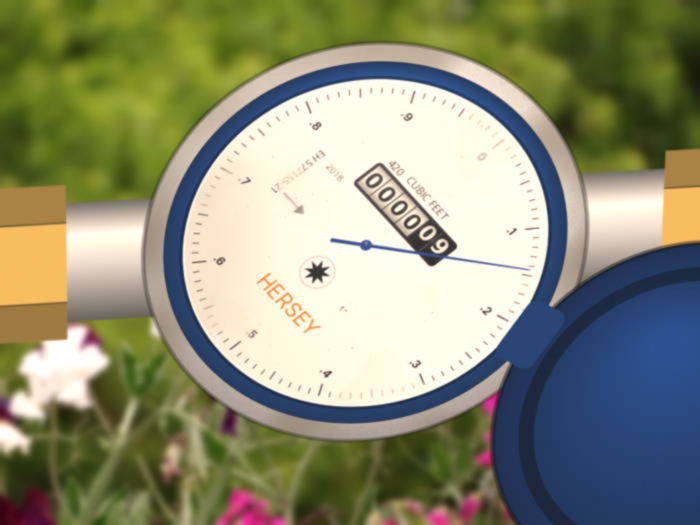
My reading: ft³ 9.14
